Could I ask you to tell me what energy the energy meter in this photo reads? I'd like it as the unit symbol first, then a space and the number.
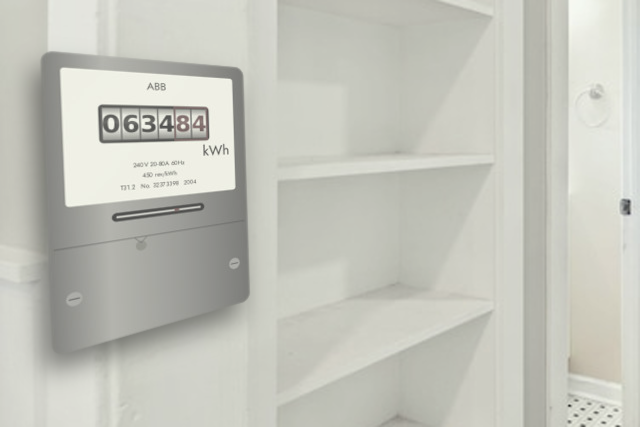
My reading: kWh 634.84
